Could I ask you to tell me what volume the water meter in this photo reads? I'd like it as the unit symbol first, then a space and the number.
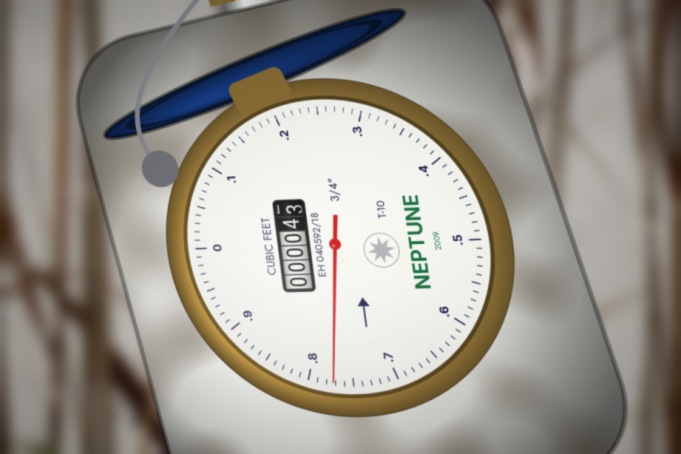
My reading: ft³ 42.77
